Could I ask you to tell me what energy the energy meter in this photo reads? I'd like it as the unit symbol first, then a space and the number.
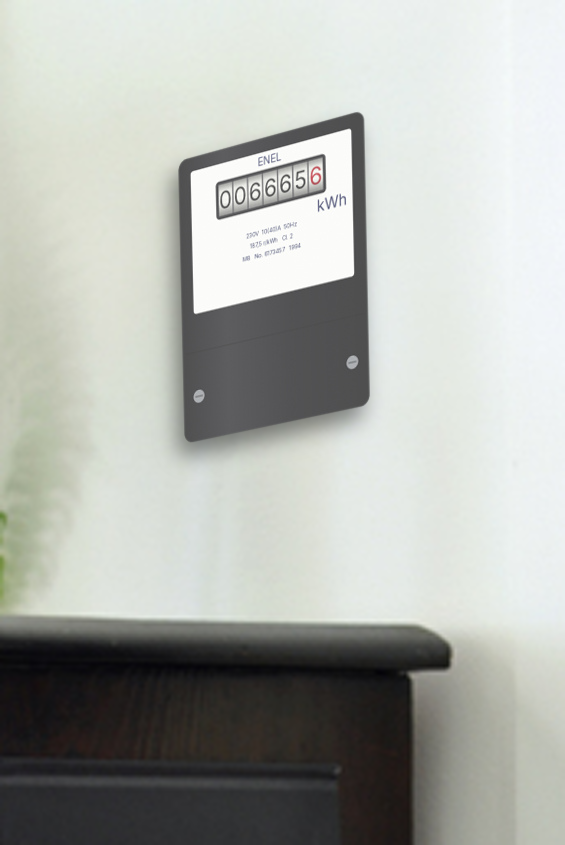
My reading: kWh 6665.6
